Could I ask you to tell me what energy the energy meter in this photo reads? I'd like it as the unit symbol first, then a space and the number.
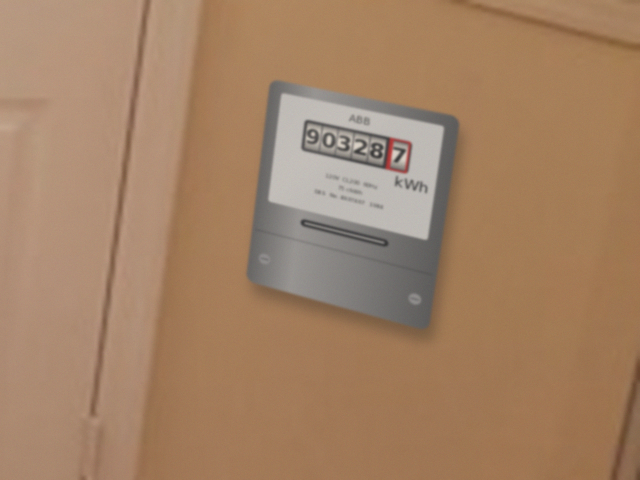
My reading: kWh 90328.7
